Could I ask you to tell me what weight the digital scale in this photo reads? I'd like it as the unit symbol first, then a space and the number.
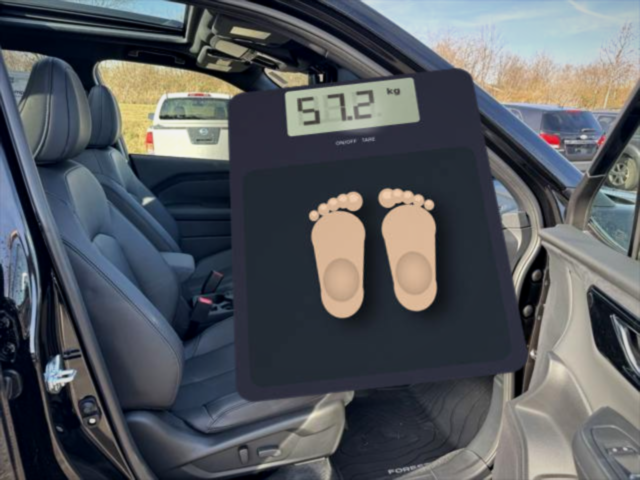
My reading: kg 57.2
